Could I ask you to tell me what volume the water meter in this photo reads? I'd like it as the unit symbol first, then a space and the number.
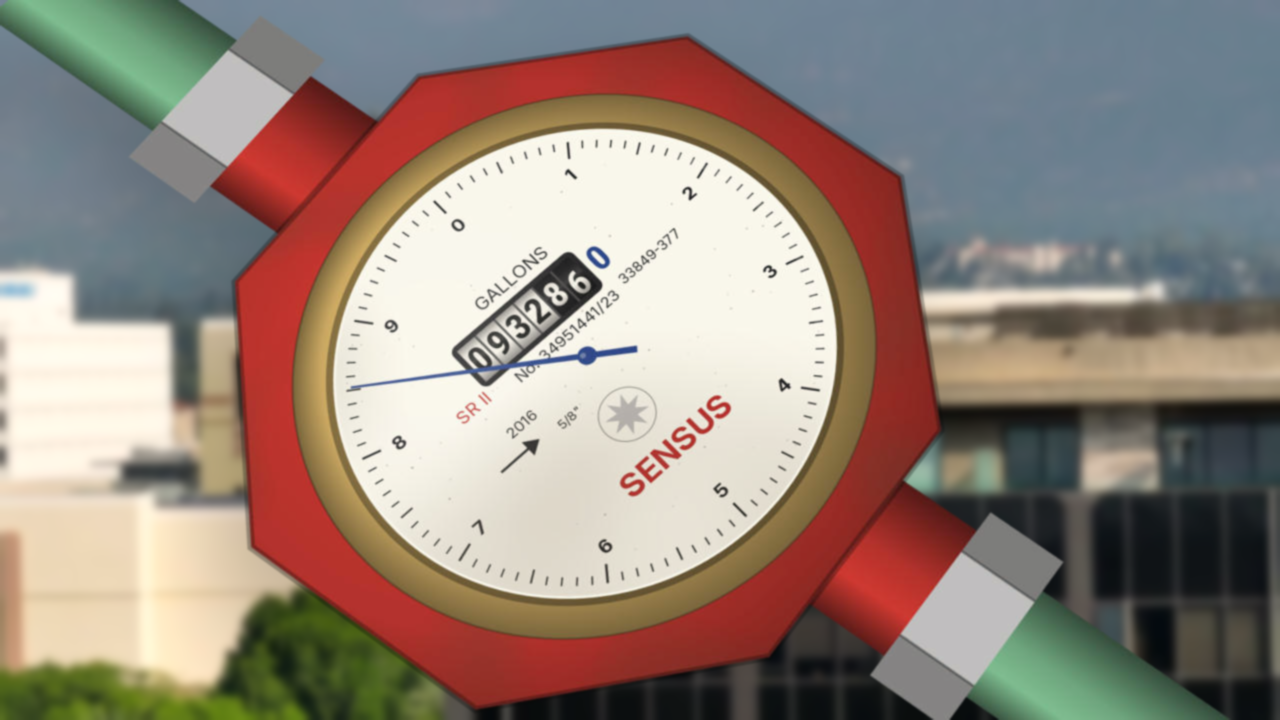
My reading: gal 932858.5
